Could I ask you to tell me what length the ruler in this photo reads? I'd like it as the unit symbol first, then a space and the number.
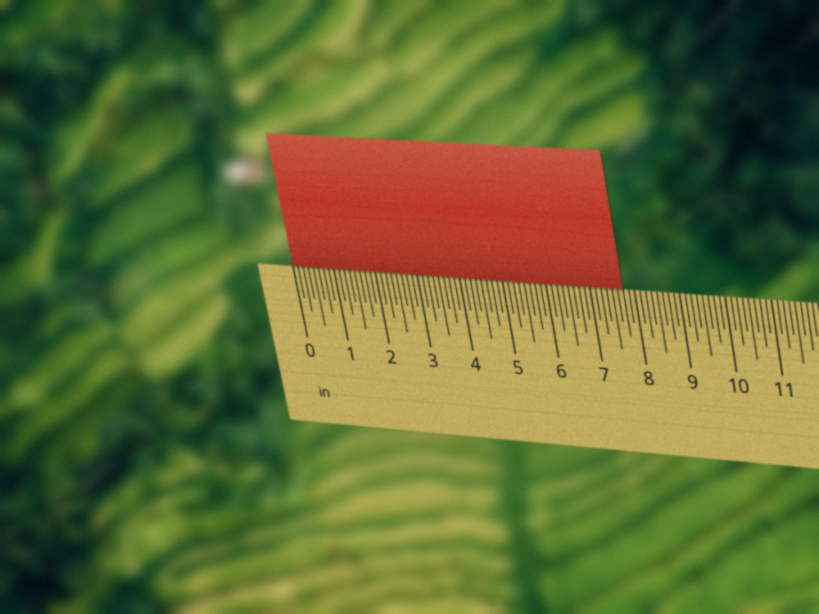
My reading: in 7.75
